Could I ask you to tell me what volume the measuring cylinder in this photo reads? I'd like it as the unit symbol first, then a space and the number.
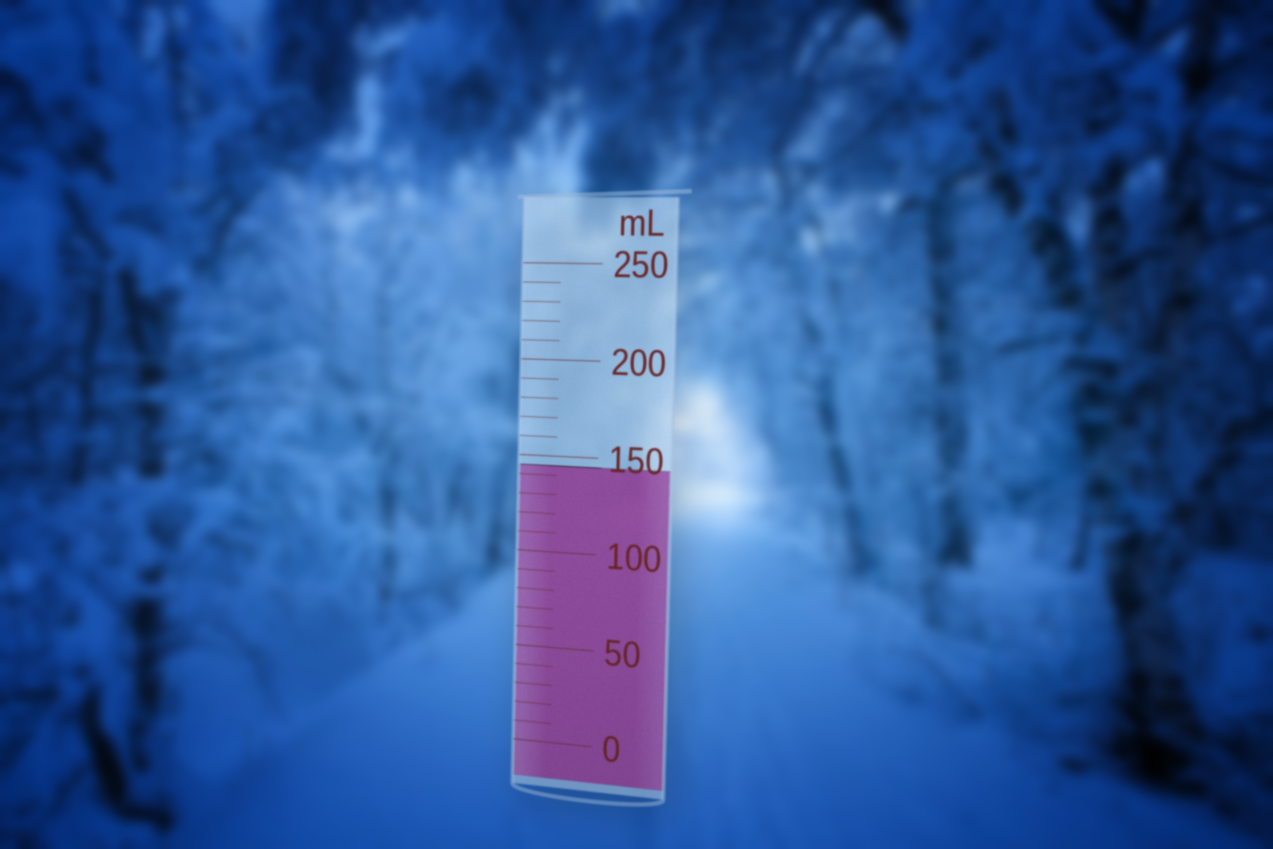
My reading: mL 145
